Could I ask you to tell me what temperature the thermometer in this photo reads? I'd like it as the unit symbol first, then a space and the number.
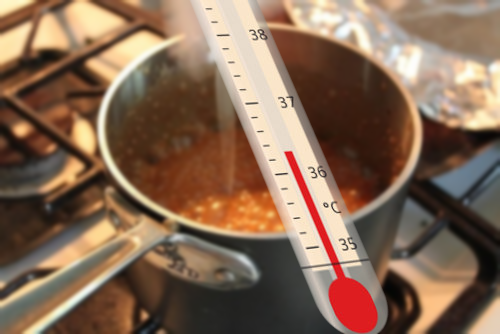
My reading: °C 36.3
